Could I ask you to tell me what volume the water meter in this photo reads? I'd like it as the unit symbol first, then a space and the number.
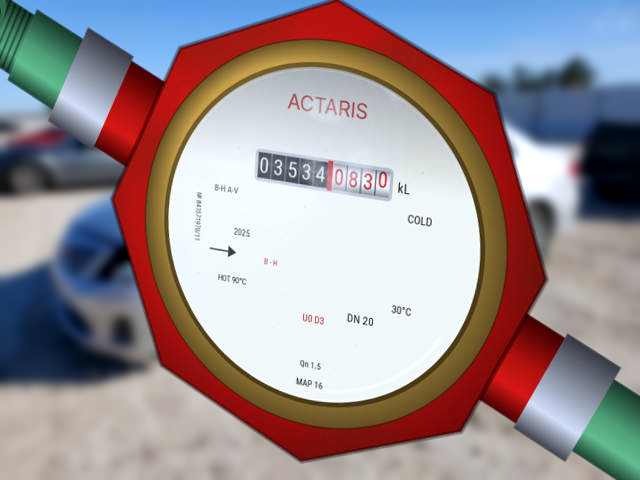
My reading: kL 3534.0830
